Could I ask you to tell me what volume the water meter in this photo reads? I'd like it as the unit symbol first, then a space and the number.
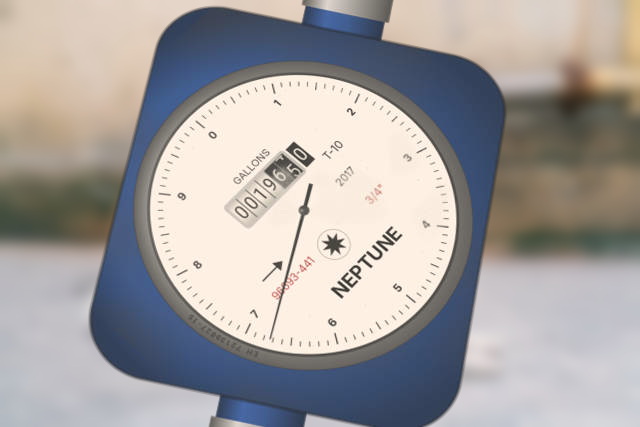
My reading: gal 19646.7
